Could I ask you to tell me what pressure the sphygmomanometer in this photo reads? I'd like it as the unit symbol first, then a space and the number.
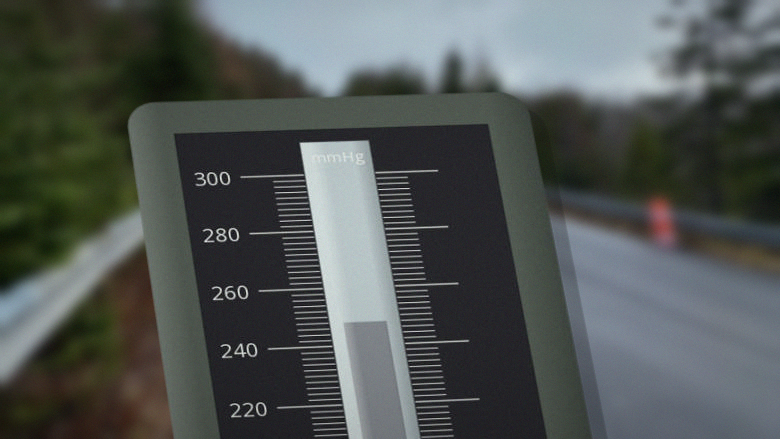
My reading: mmHg 248
